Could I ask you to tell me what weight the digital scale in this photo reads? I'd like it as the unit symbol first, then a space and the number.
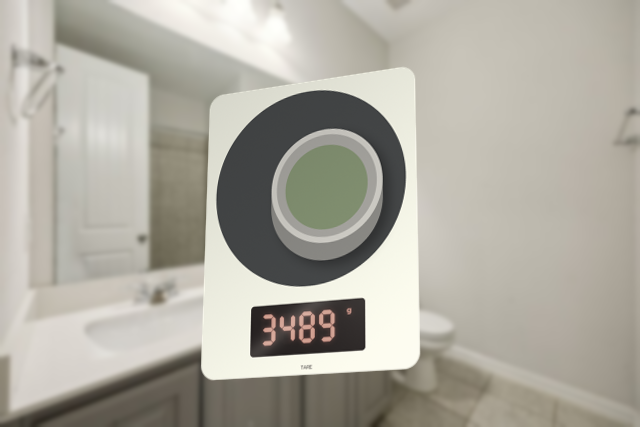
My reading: g 3489
